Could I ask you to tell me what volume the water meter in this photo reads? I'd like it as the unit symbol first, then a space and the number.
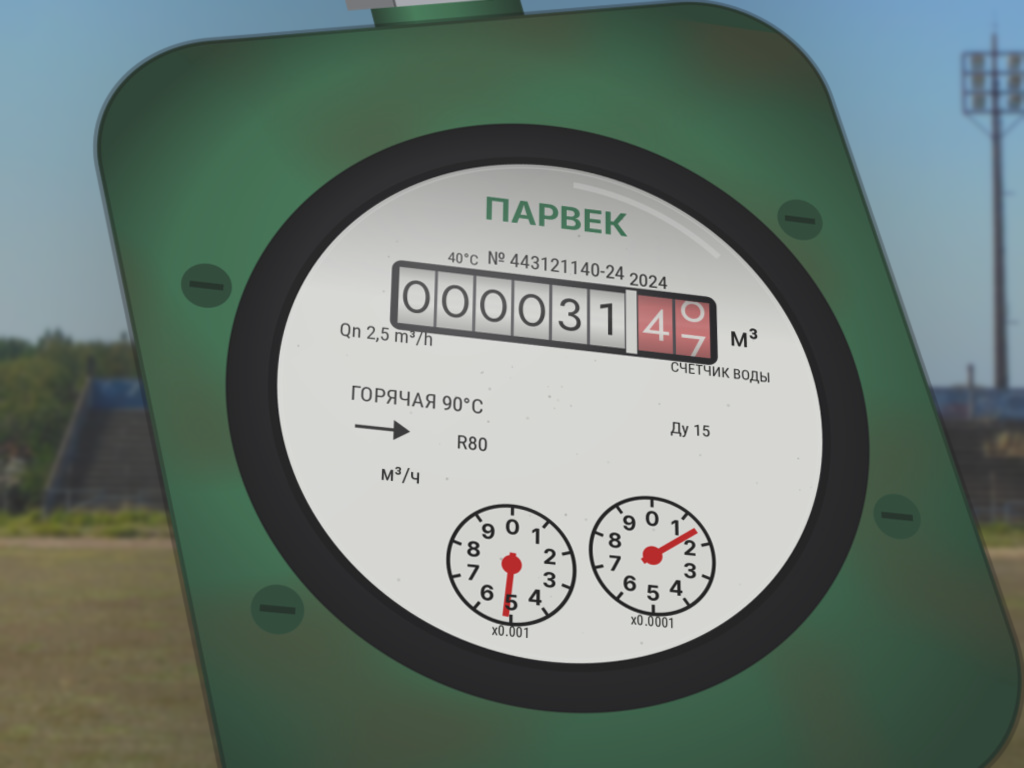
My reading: m³ 31.4651
